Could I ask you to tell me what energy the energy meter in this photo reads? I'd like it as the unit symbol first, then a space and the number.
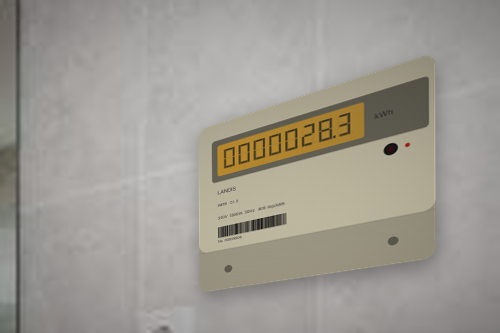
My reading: kWh 28.3
